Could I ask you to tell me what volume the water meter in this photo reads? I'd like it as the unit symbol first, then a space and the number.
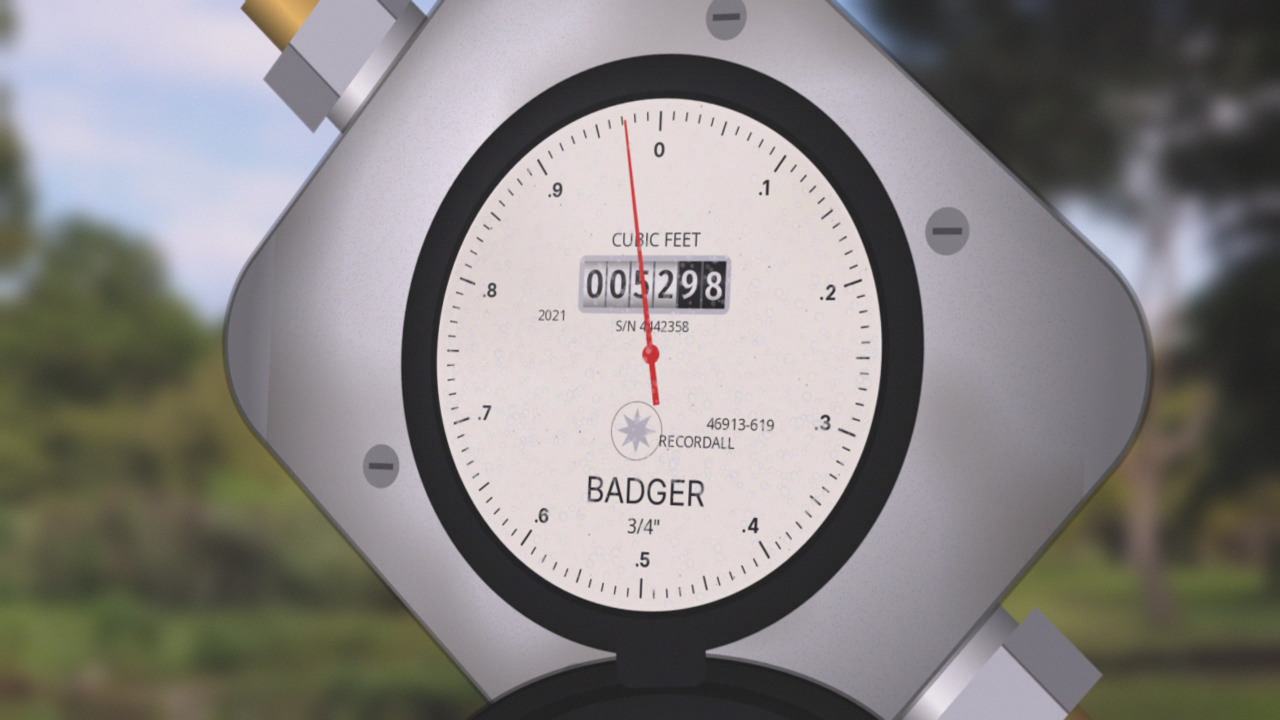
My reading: ft³ 5297.97
